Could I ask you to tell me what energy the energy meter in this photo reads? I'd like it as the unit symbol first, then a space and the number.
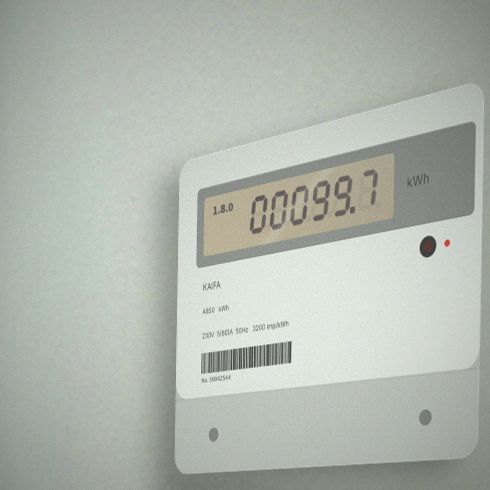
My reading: kWh 99.7
